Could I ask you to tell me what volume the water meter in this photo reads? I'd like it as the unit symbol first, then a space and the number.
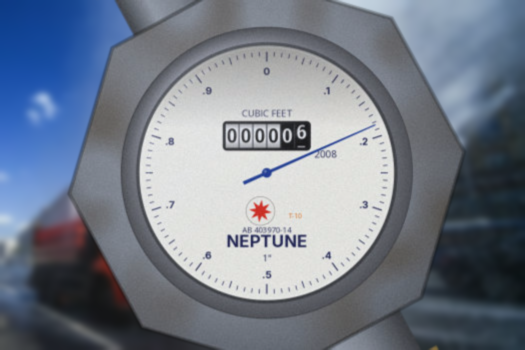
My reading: ft³ 6.18
